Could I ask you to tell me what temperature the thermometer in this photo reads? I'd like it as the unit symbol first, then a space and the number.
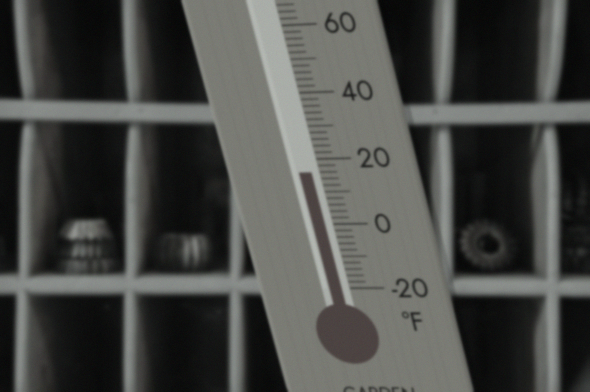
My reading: °F 16
